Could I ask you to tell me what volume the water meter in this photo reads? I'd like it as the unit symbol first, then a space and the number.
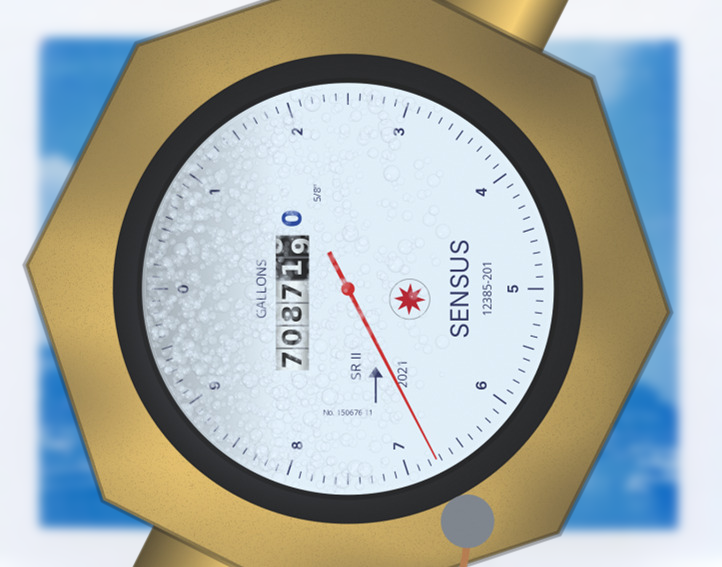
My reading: gal 7087186.7
